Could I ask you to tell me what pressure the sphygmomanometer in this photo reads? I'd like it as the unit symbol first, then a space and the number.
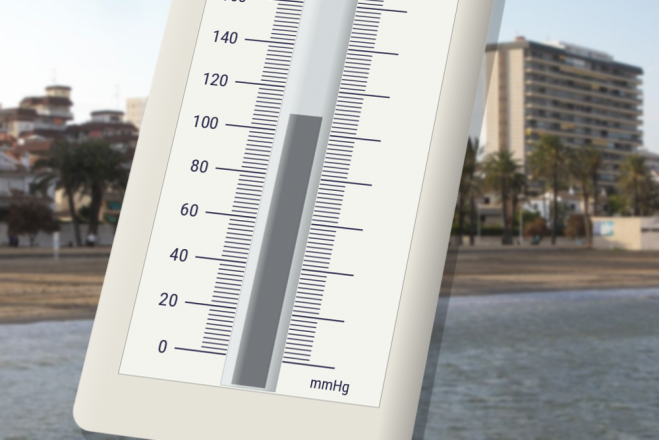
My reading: mmHg 108
